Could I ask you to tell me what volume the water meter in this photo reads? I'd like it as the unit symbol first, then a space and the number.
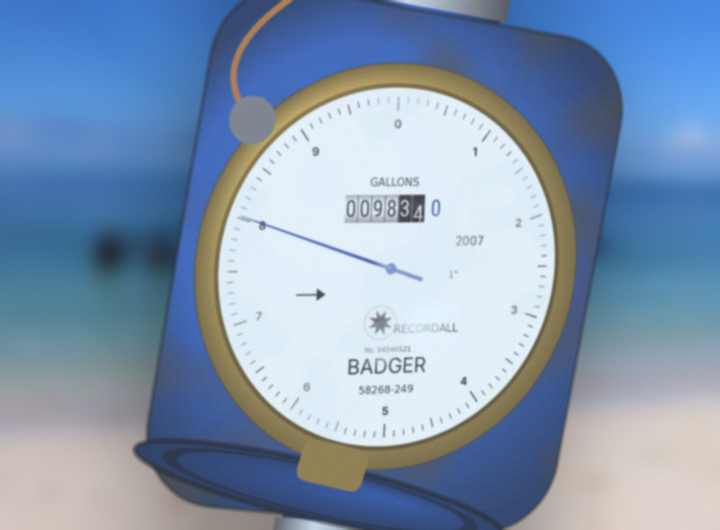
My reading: gal 98338.0
